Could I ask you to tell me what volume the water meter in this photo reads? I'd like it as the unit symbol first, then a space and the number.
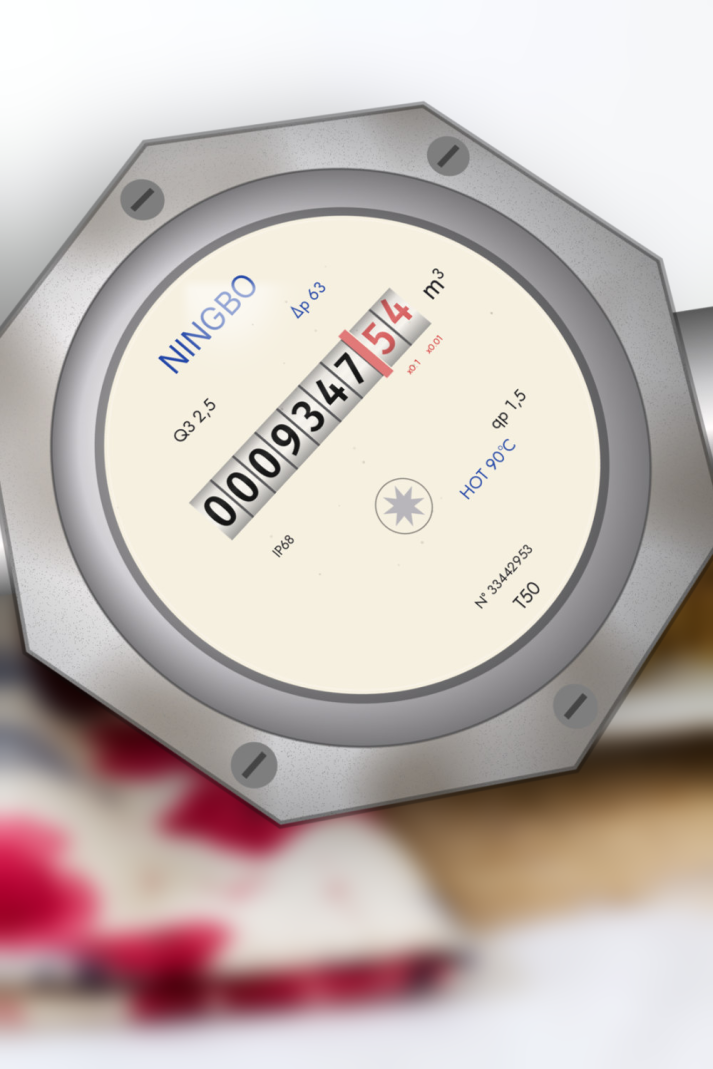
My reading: m³ 9347.54
